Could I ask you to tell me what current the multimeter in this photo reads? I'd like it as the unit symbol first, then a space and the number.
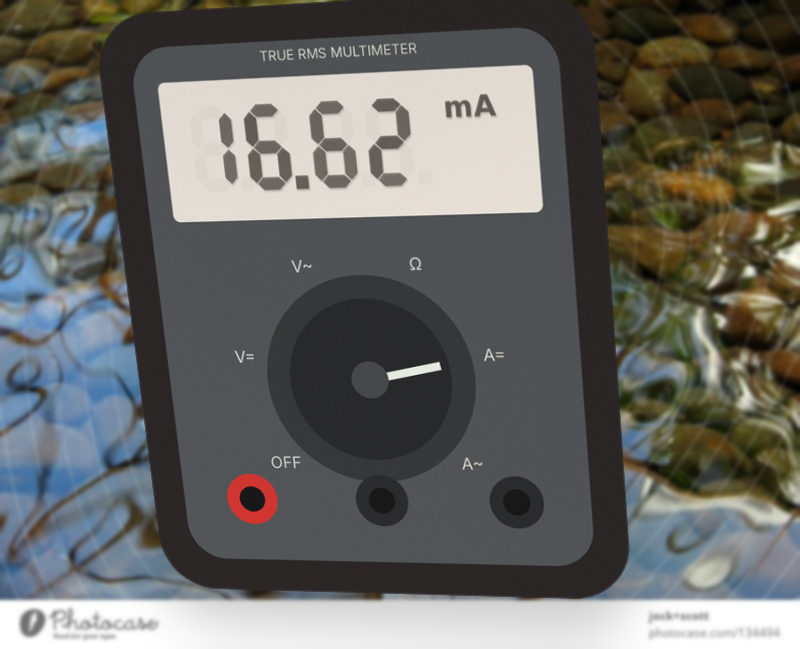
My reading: mA 16.62
